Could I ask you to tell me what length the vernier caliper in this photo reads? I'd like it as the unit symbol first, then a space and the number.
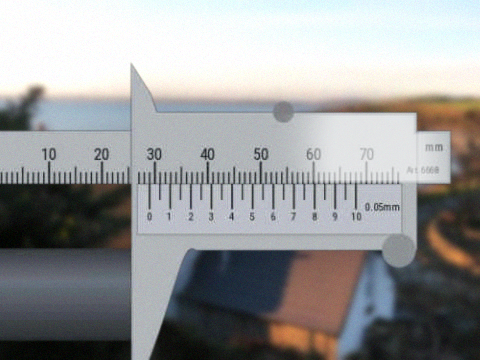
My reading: mm 29.0
